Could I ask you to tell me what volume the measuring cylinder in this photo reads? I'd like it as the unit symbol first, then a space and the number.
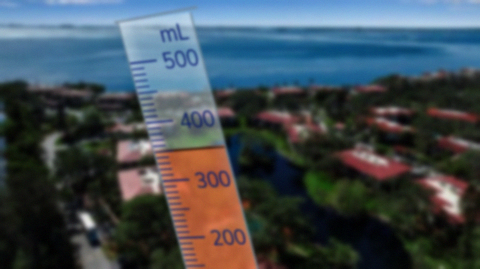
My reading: mL 350
